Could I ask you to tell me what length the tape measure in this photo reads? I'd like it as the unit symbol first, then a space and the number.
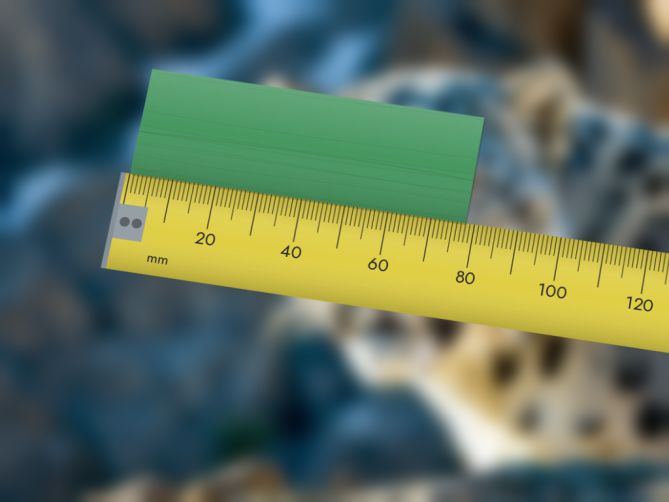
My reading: mm 78
